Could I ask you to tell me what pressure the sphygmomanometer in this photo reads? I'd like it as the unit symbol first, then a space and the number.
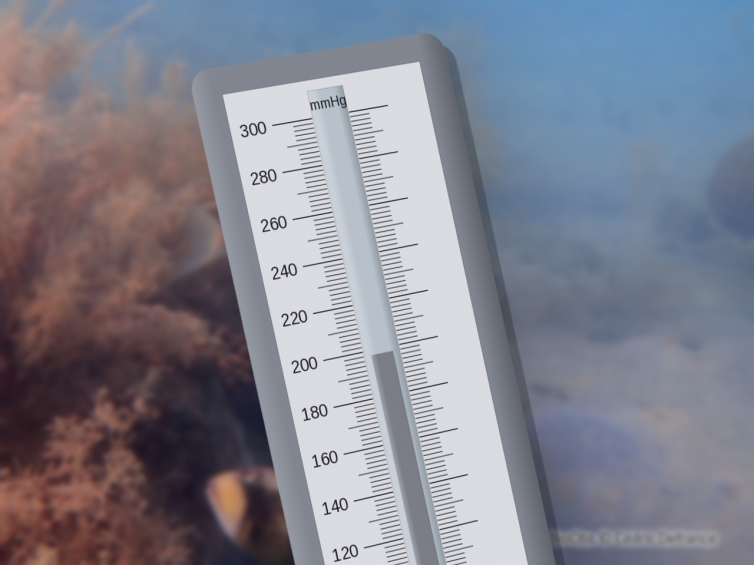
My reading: mmHg 198
